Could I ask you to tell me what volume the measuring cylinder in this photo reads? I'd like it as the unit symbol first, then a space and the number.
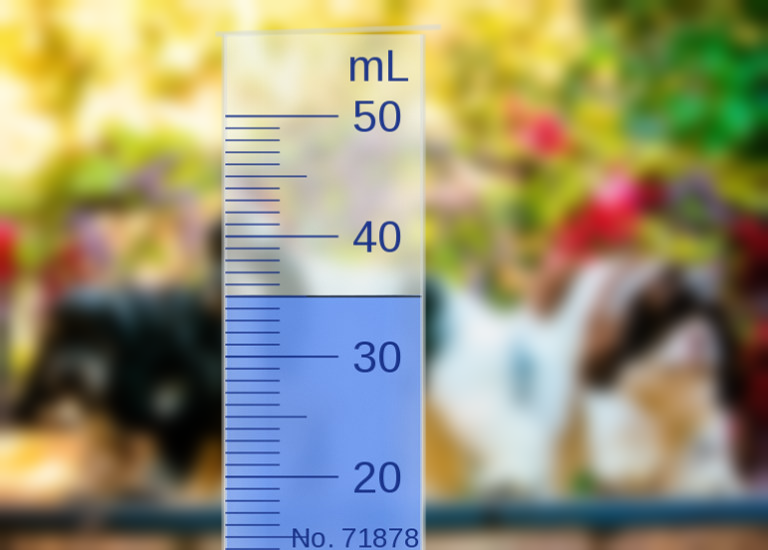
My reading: mL 35
